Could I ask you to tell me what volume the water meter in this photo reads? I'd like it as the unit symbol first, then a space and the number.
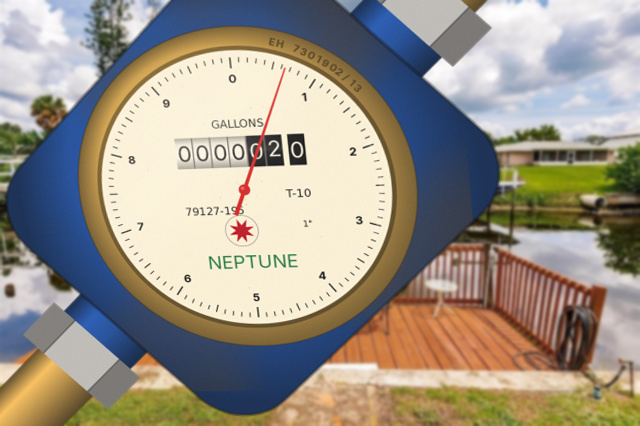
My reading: gal 20.6
